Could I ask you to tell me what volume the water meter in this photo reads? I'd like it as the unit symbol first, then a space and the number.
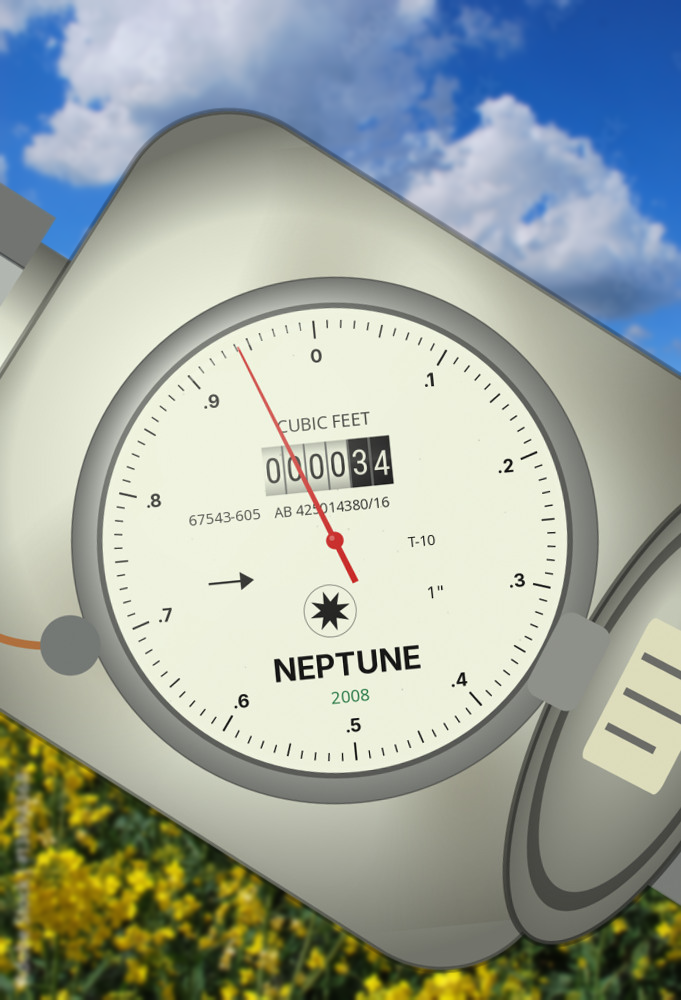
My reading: ft³ 33.94
